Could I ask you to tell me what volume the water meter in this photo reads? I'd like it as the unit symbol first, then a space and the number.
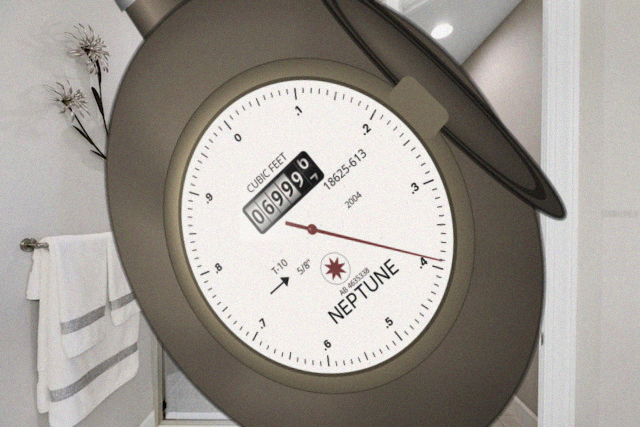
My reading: ft³ 69996.39
